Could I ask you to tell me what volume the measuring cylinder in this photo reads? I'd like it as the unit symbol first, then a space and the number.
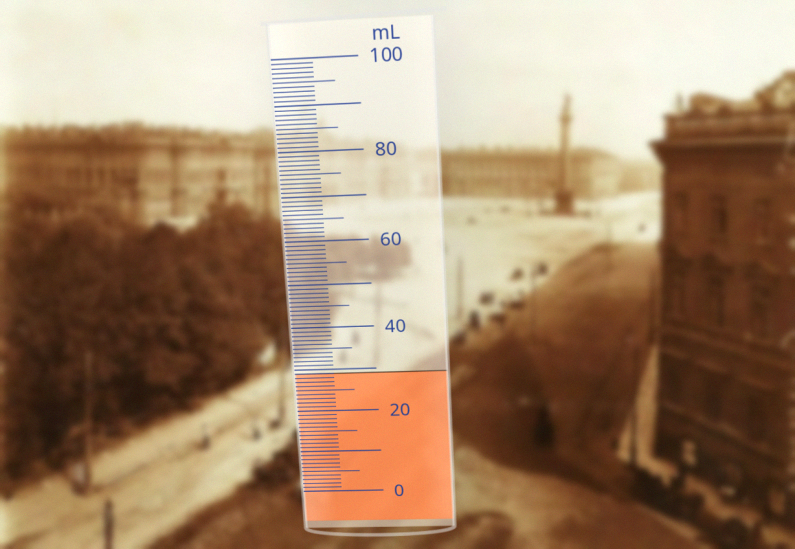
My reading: mL 29
